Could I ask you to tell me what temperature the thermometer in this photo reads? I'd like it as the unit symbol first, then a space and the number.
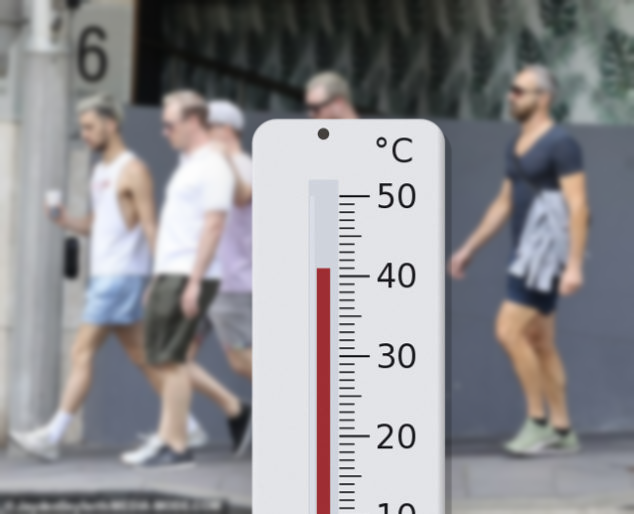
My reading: °C 41
